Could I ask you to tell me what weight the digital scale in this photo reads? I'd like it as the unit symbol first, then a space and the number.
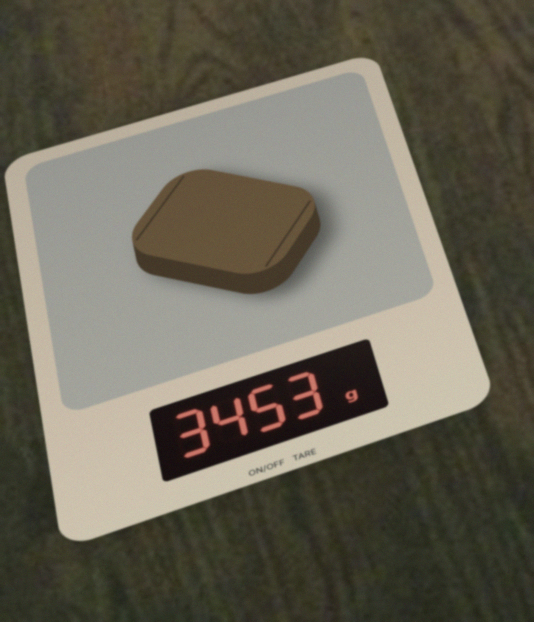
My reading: g 3453
